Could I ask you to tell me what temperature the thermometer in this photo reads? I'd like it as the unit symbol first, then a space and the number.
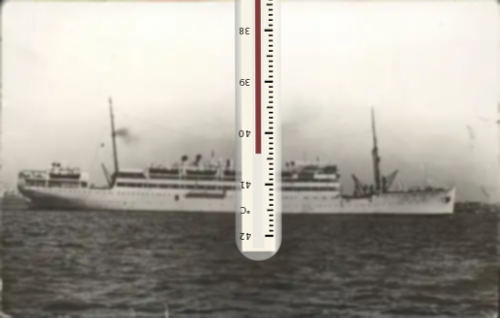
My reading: °C 40.4
